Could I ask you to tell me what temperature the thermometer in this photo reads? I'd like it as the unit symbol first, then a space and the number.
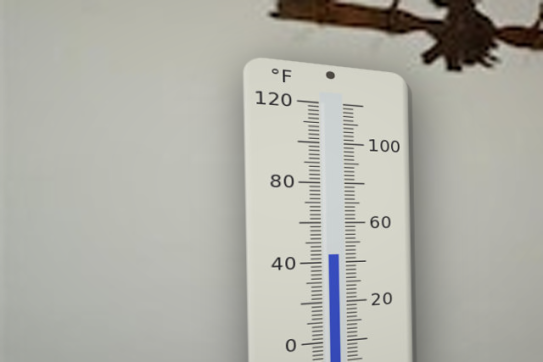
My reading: °F 44
